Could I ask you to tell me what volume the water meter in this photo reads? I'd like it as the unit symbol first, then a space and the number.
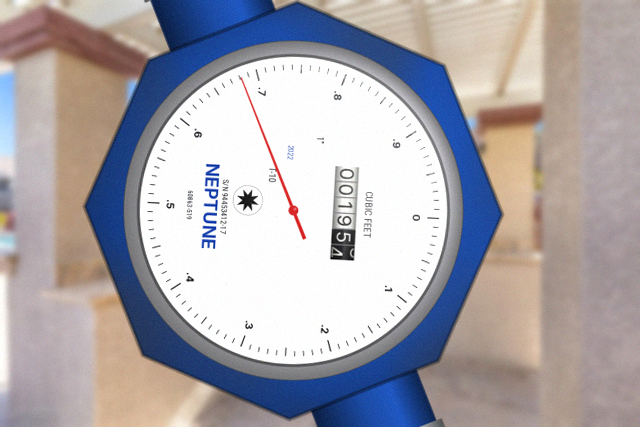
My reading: ft³ 1953.68
